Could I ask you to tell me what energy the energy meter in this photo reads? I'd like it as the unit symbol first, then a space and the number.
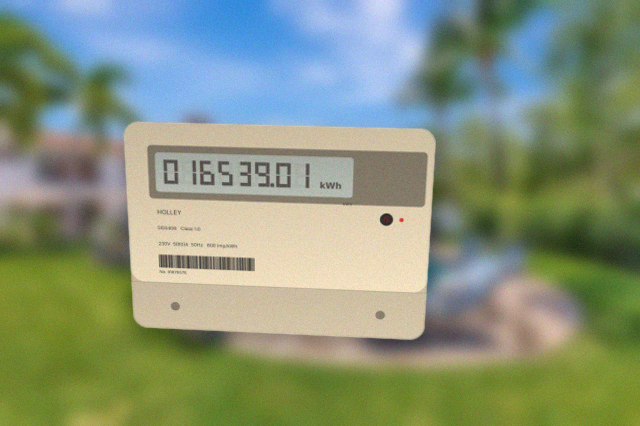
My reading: kWh 16539.01
